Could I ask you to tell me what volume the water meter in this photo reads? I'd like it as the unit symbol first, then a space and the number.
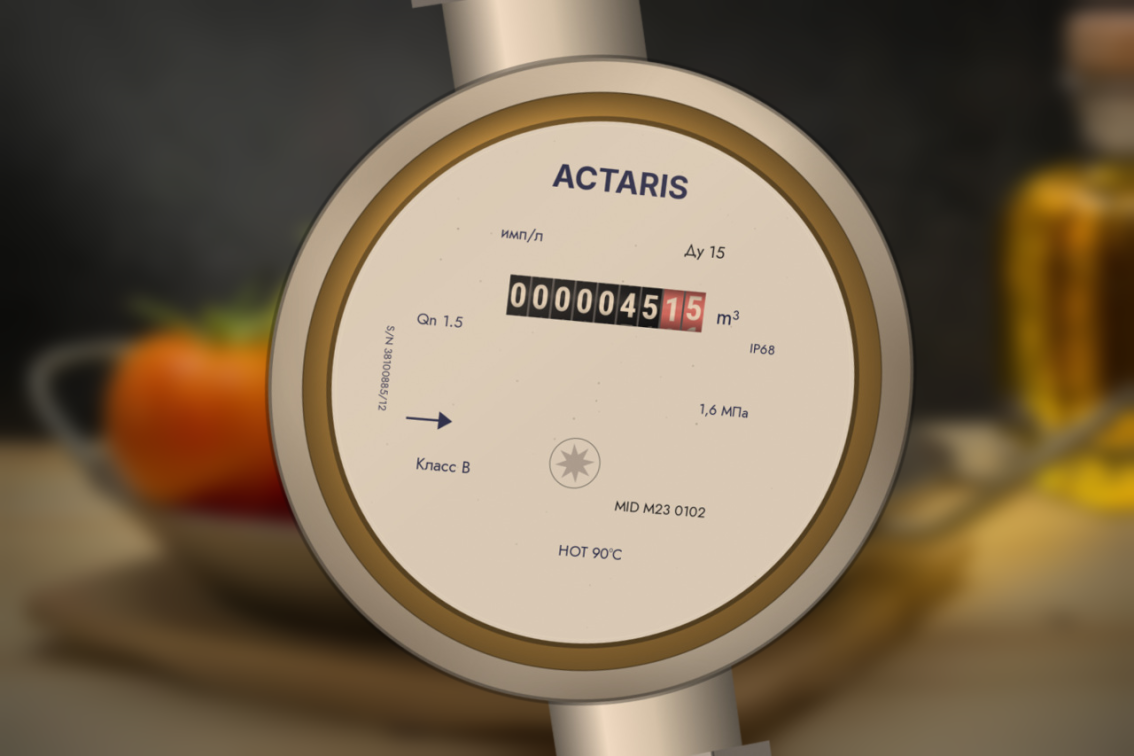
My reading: m³ 45.15
